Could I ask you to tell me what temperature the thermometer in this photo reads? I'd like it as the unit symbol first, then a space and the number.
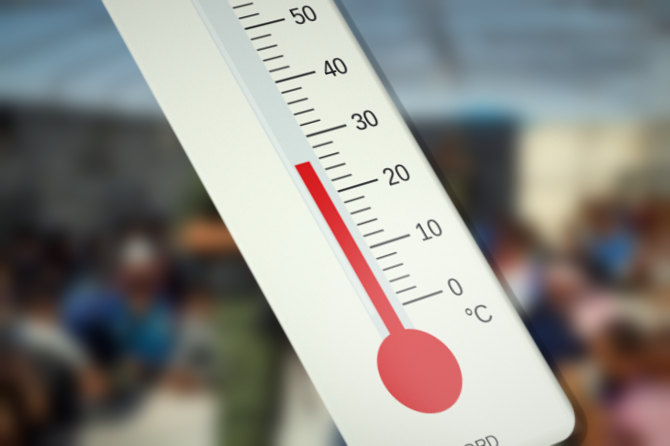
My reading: °C 26
